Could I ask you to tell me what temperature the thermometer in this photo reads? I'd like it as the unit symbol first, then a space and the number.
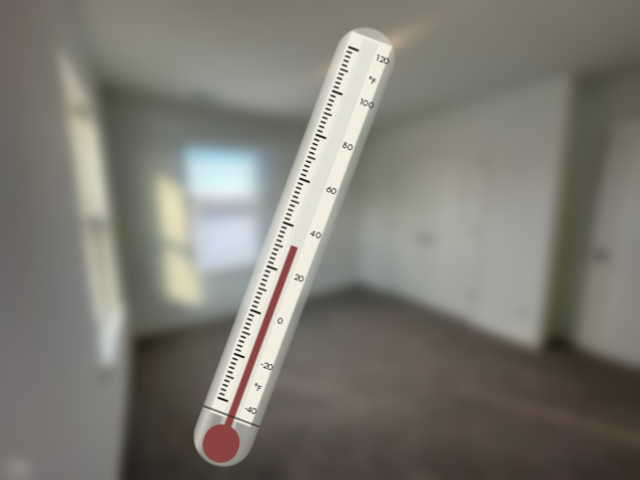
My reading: °F 32
